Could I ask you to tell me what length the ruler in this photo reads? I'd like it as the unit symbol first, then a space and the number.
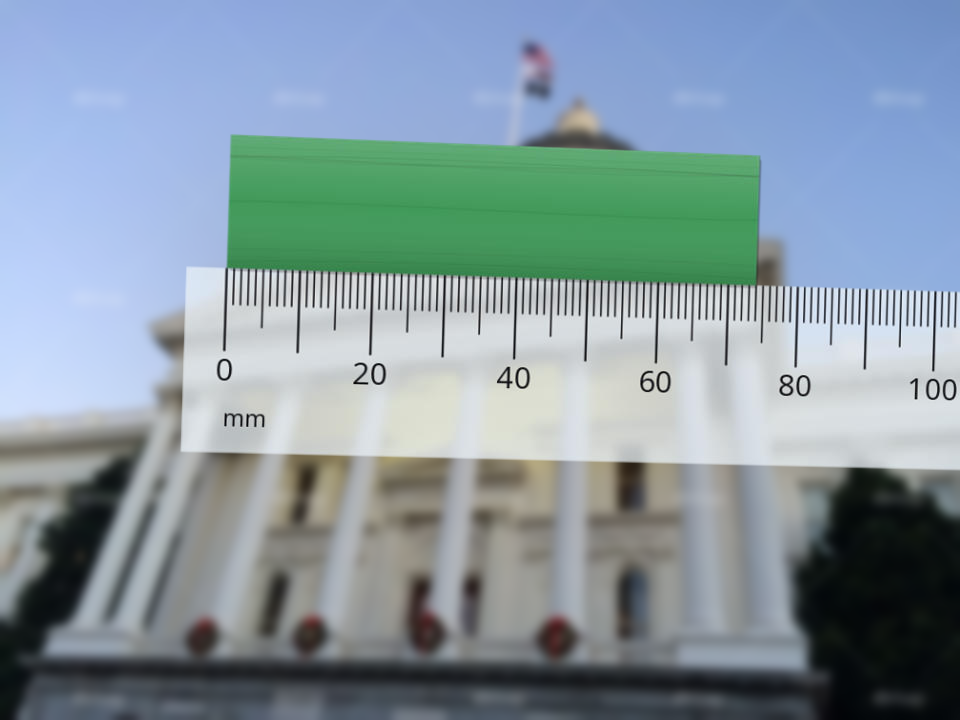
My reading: mm 74
